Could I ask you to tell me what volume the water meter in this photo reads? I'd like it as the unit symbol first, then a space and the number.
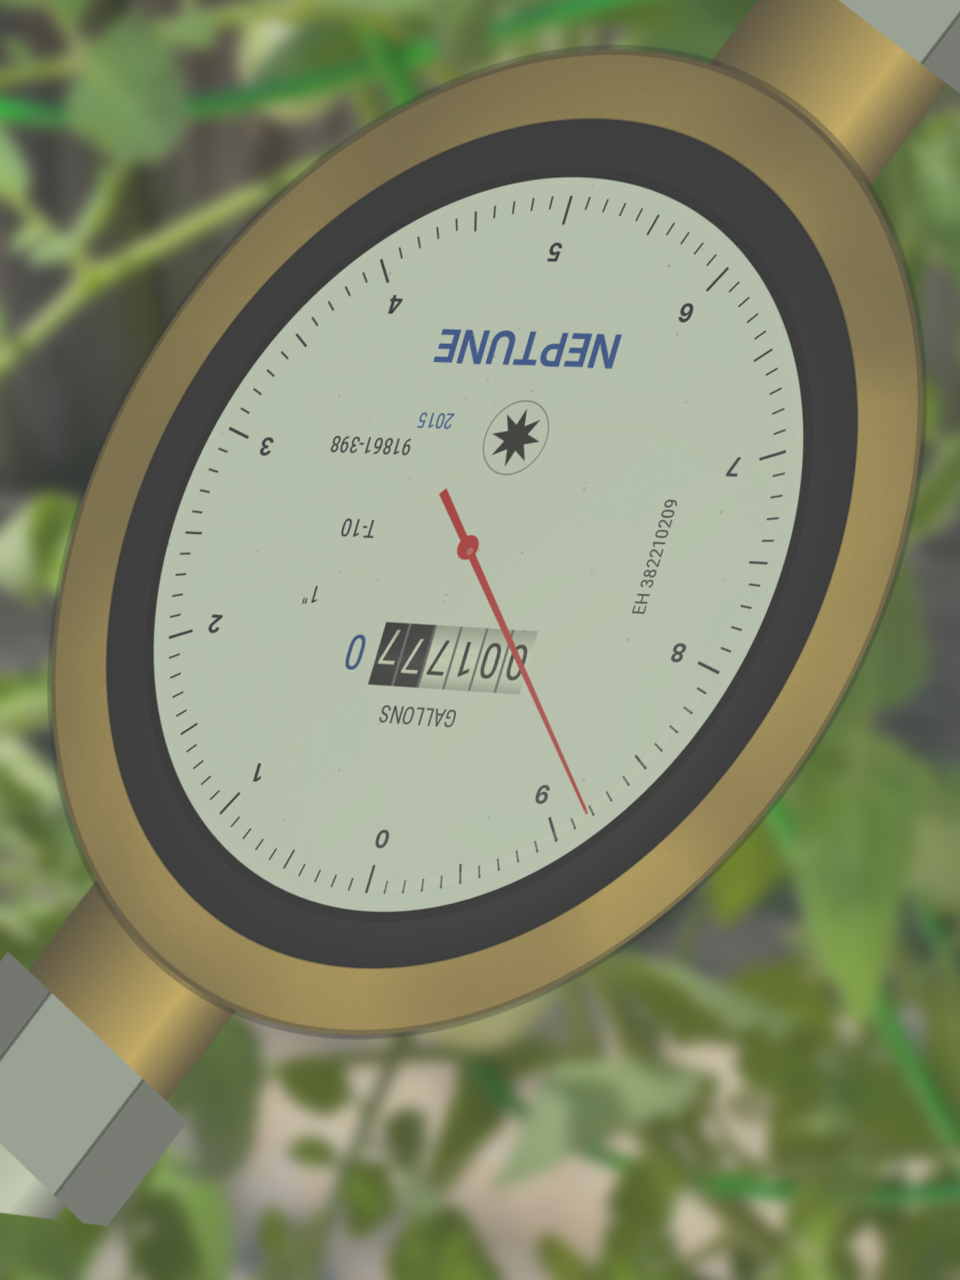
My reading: gal 17768.8
